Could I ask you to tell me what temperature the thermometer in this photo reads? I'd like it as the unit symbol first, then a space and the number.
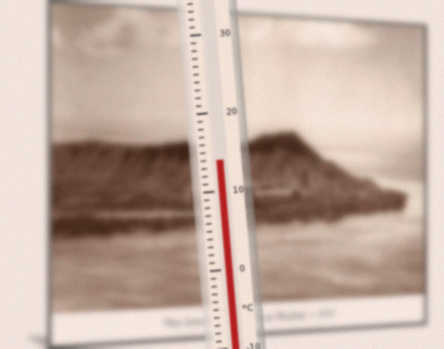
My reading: °C 14
